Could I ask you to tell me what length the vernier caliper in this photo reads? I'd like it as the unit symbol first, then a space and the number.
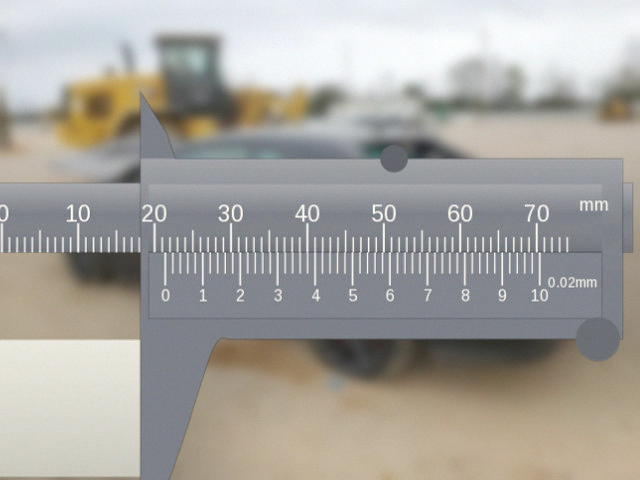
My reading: mm 21.4
